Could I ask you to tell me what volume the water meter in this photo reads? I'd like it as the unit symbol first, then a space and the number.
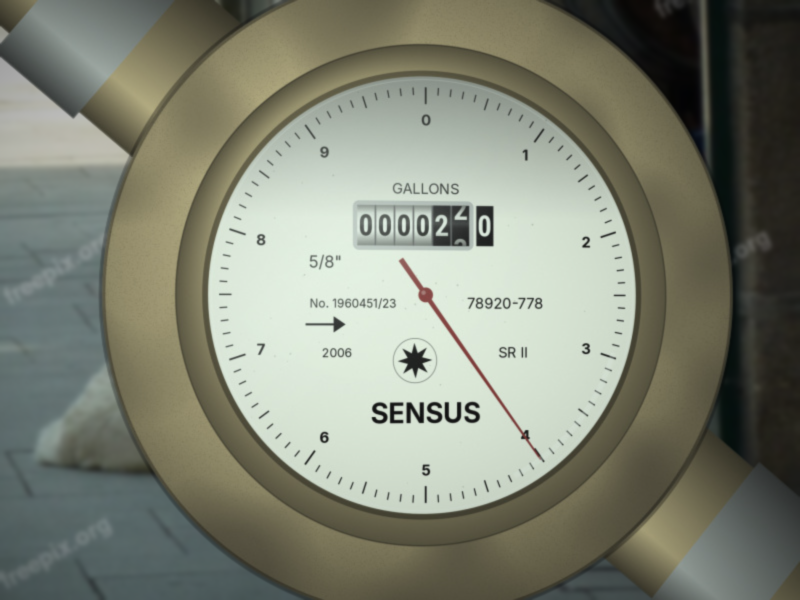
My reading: gal 224.0
